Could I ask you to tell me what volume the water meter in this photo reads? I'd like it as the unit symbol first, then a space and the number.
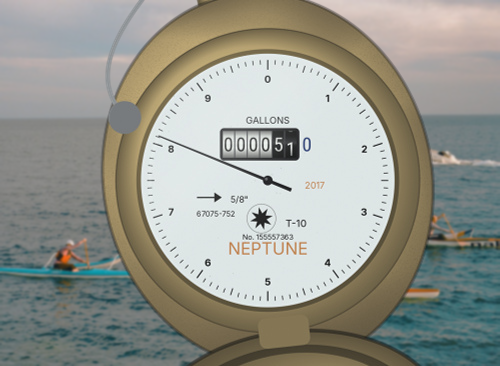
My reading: gal 508.1
